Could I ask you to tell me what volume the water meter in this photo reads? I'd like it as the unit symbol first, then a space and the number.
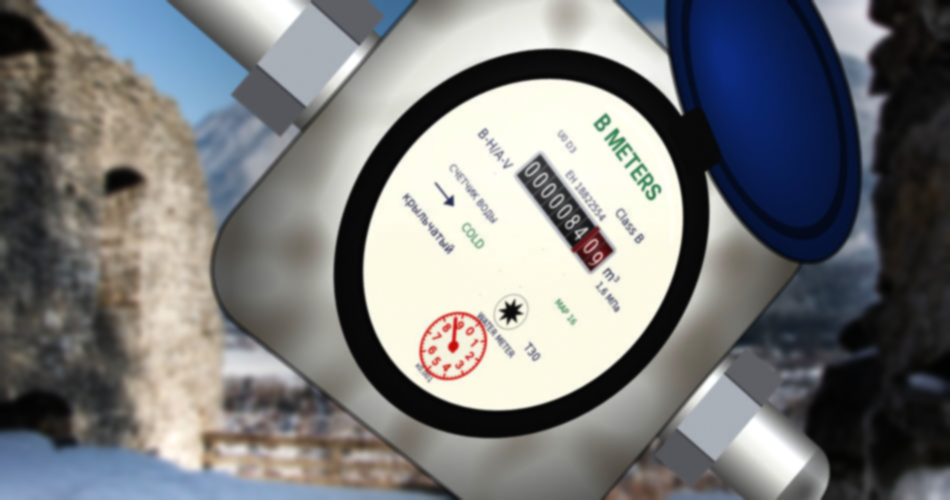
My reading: m³ 84.088
